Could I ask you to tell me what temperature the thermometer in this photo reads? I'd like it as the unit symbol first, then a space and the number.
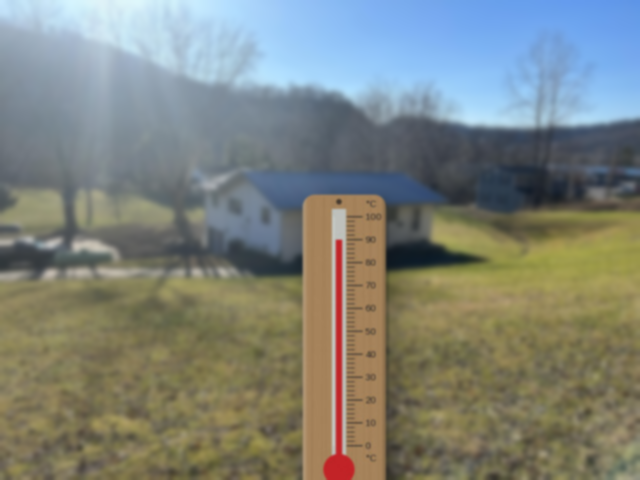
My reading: °C 90
